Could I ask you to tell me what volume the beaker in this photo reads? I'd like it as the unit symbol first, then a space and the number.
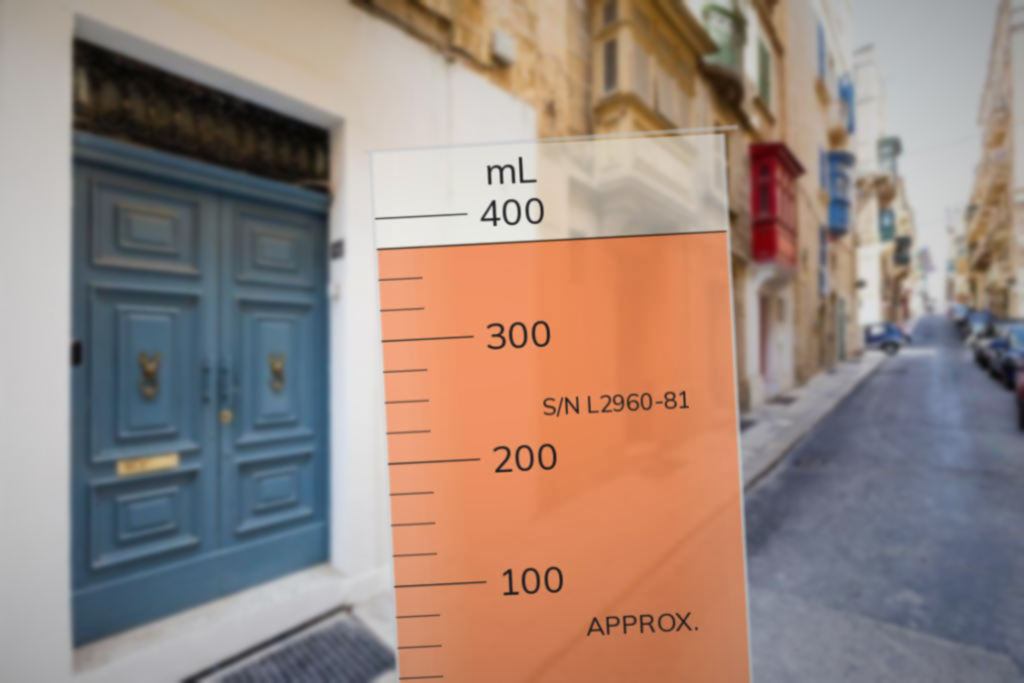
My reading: mL 375
